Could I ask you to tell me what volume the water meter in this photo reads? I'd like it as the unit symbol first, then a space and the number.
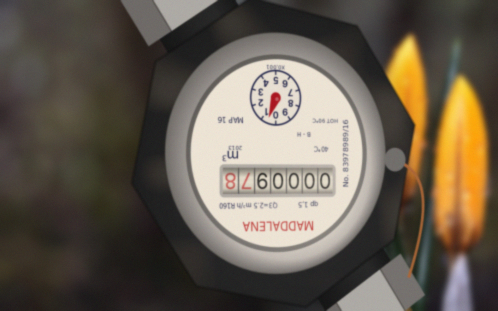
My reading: m³ 9.780
